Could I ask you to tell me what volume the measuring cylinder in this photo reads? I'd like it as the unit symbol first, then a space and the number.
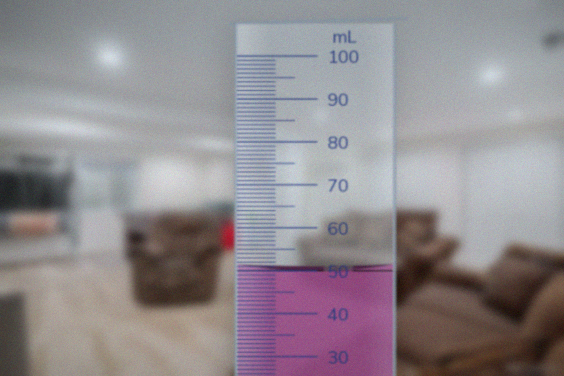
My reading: mL 50
